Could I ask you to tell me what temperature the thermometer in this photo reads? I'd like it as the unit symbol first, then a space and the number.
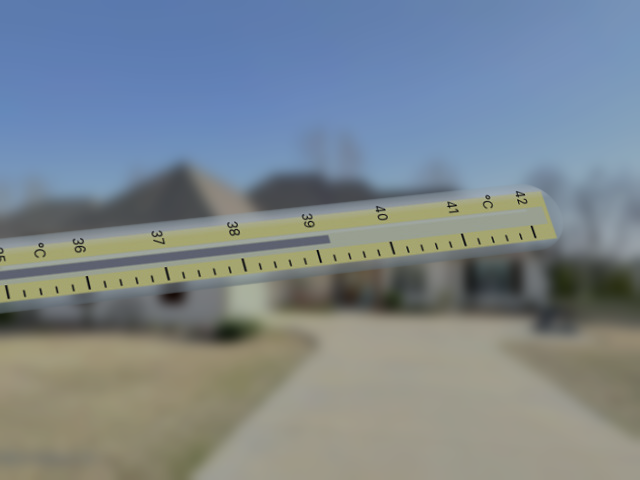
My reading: °C 39.2
